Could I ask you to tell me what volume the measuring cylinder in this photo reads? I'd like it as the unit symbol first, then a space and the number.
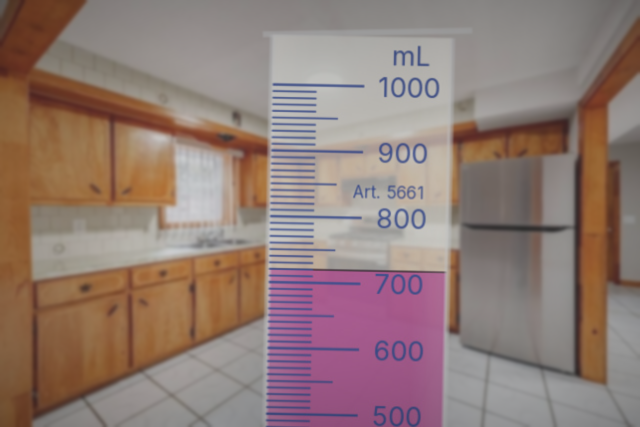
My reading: mL 720
